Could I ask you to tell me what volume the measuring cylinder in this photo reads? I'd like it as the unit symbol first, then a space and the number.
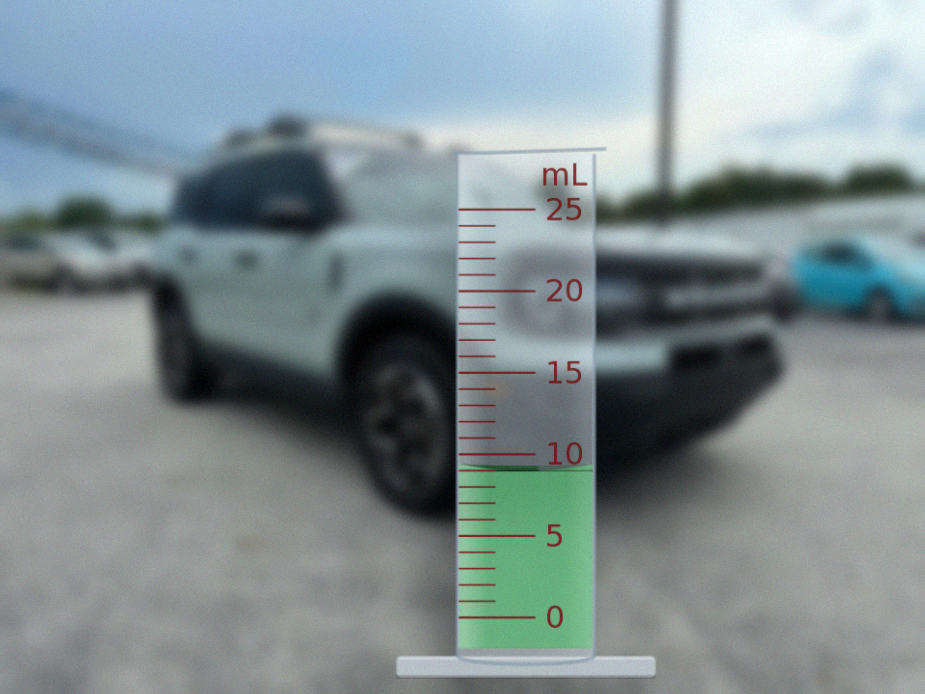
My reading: mL 9
